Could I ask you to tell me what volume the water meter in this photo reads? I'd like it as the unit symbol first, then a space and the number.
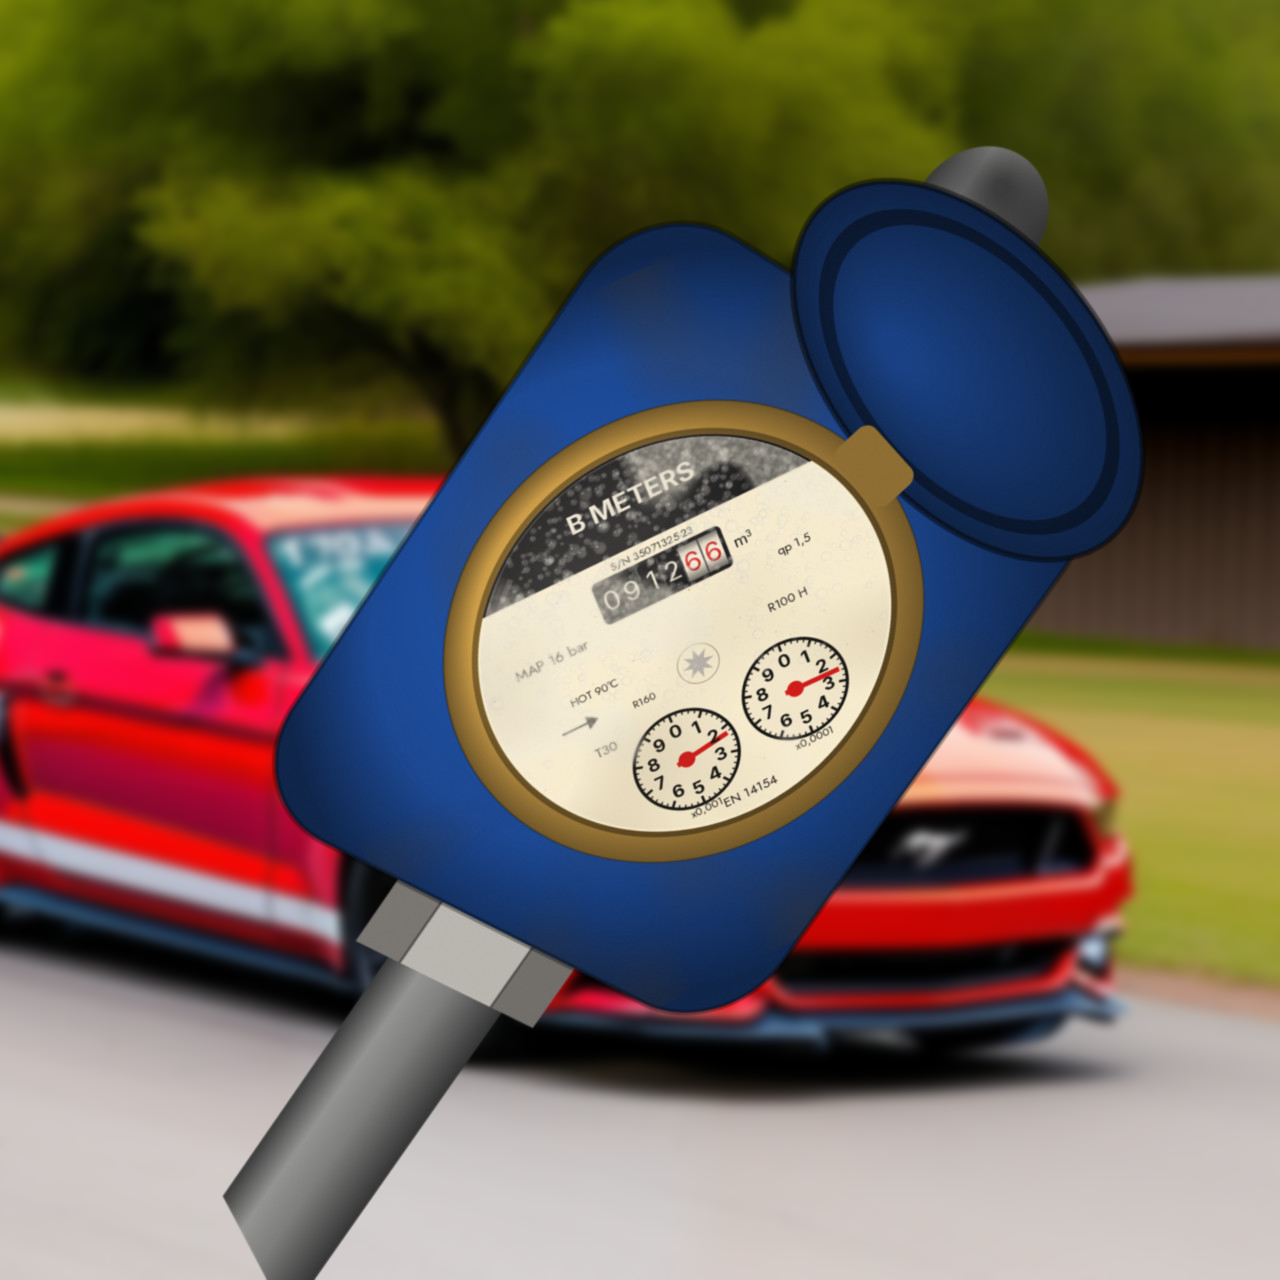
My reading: m³ 912.6622
